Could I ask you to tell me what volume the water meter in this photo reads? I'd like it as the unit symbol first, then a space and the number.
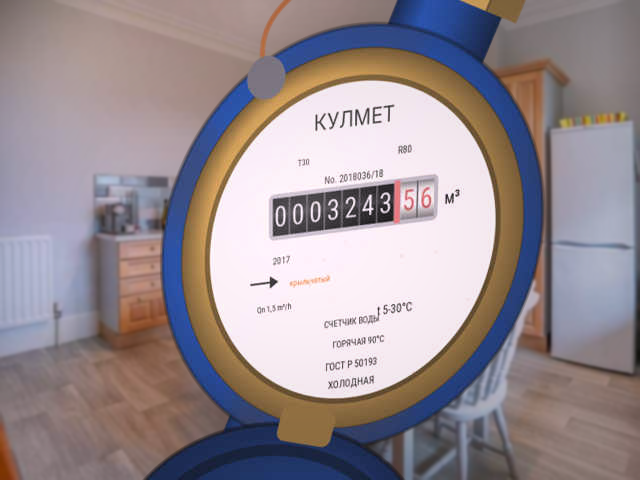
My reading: m³ 3243.56
